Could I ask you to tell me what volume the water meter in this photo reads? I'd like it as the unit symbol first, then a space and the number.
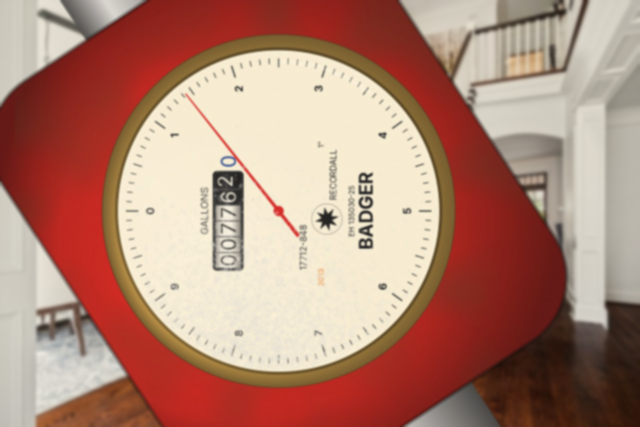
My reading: gal 77621.4
